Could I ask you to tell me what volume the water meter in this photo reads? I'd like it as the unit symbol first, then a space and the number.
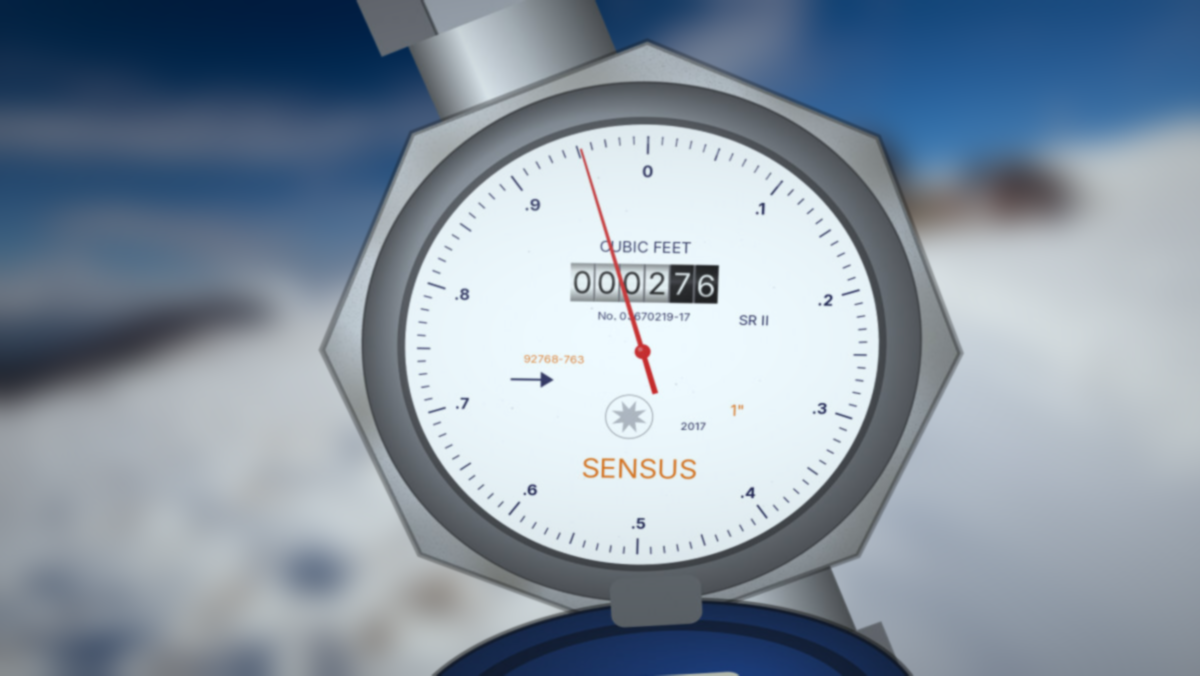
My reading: ft³ 275.95
